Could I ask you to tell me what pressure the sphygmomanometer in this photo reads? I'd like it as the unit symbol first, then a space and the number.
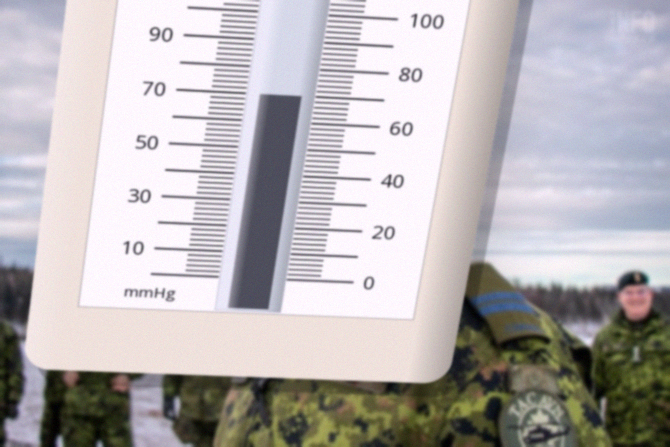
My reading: mmHg 70
